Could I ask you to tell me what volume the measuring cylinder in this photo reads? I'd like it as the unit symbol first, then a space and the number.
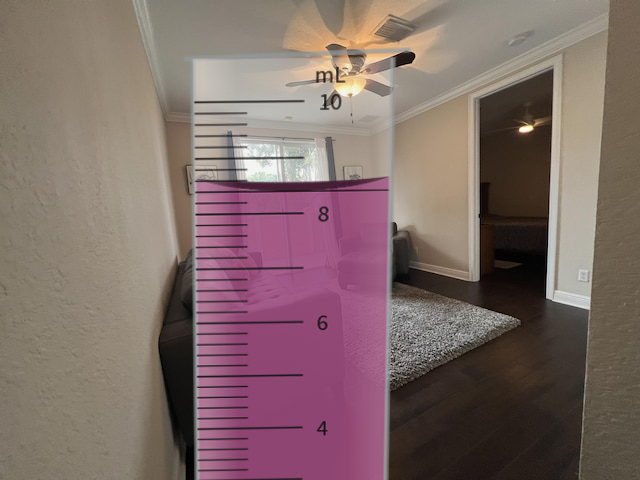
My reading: mL 8.4
